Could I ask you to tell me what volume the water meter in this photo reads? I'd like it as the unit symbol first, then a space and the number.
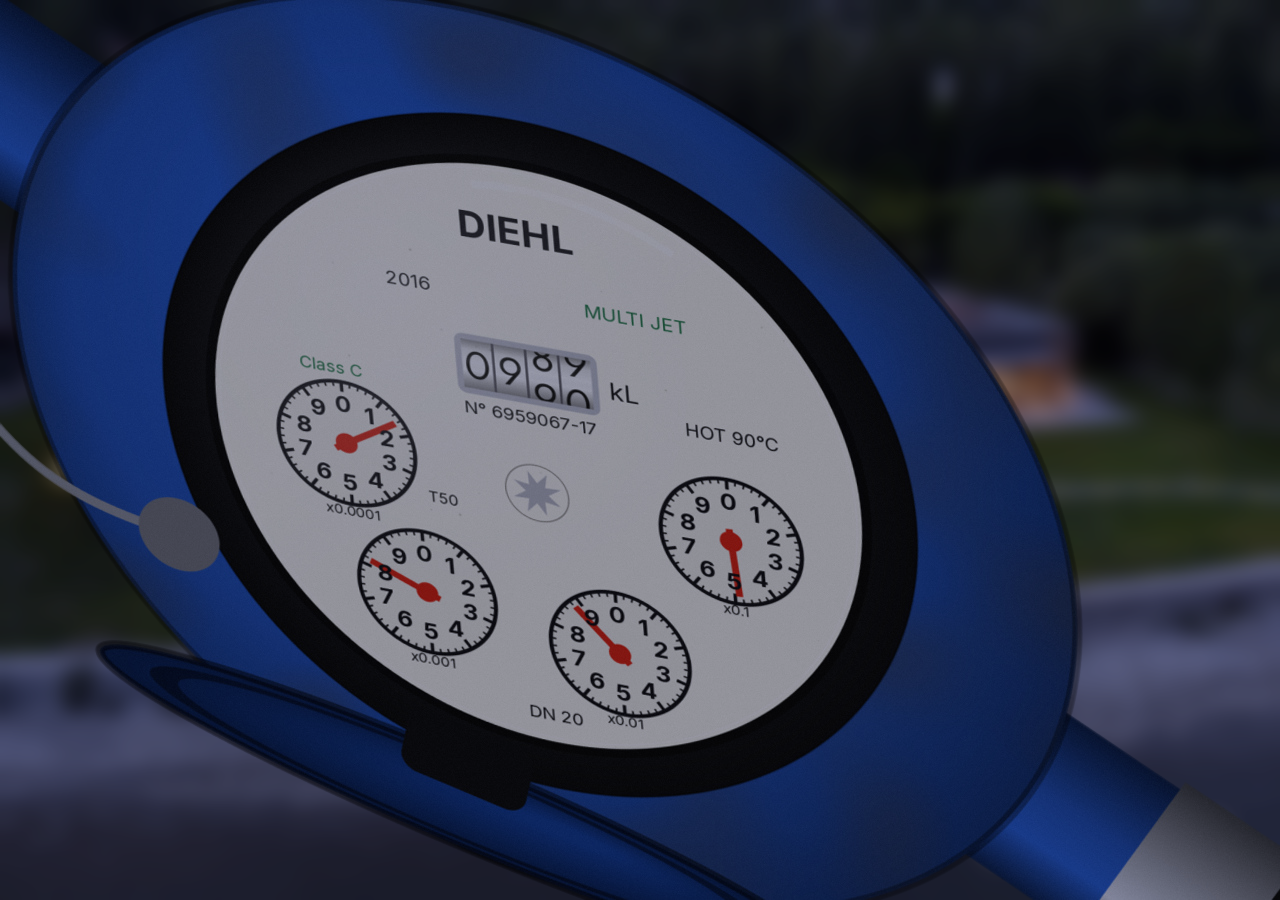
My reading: kL 989.4881
